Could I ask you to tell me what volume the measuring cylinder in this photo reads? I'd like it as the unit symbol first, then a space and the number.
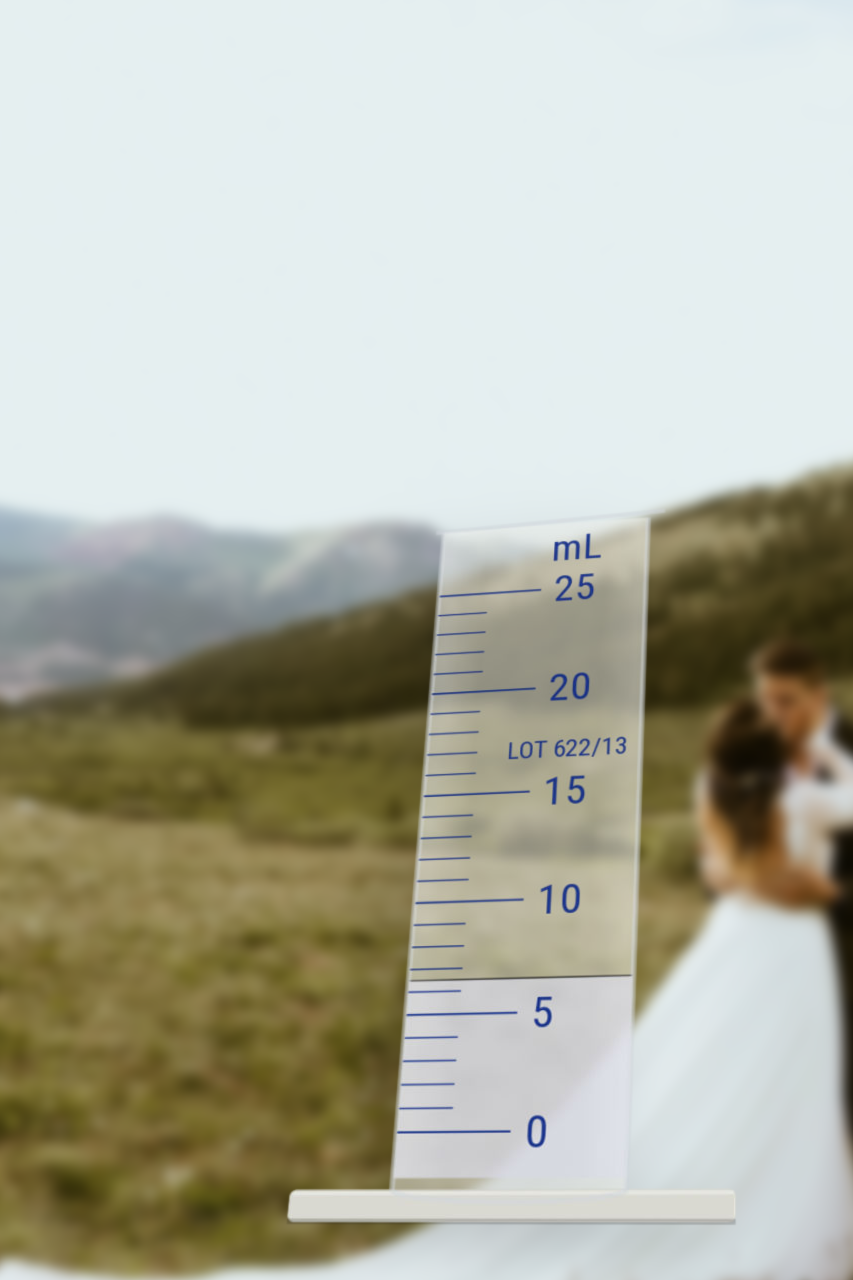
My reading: mL 6.5
